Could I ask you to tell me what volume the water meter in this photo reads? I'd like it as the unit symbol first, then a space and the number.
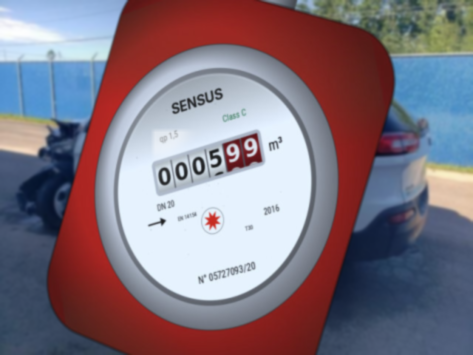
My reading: m³ 5.99
